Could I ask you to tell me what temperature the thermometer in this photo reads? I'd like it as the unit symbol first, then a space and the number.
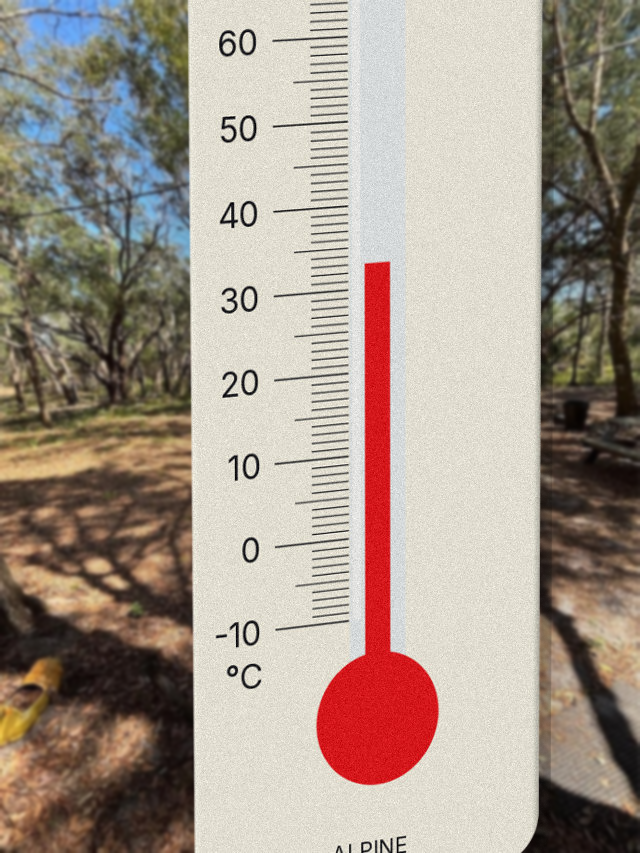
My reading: °C 33
